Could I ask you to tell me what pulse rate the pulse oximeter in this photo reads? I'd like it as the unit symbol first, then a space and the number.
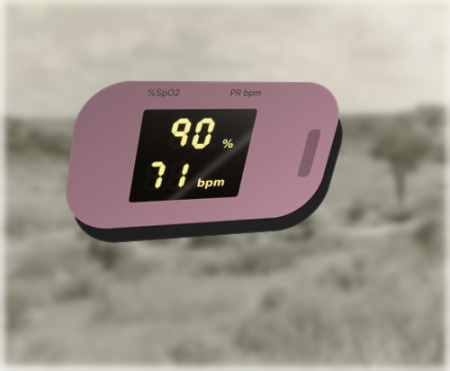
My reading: bpm 71
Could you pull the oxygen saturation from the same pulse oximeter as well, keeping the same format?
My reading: % 90
